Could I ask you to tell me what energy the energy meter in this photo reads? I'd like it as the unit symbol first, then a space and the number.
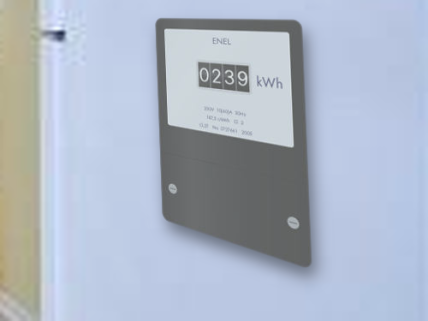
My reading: kWh 239
